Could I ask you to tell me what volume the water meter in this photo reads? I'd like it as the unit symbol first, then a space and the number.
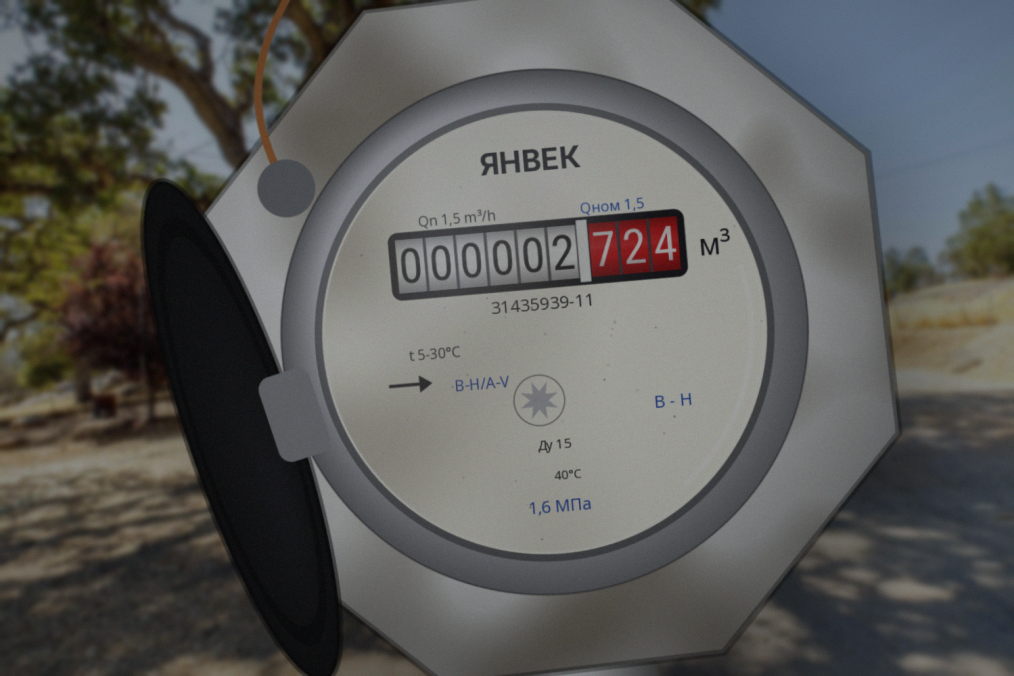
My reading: m³ 2.724
